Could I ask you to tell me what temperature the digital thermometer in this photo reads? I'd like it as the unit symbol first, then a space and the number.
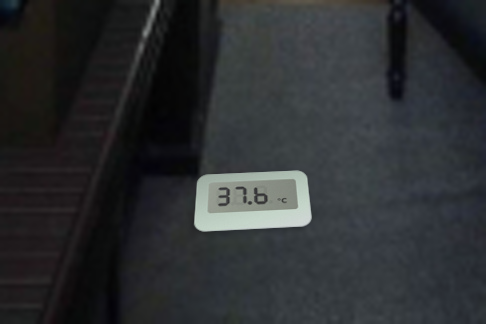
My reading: °C 37.6
